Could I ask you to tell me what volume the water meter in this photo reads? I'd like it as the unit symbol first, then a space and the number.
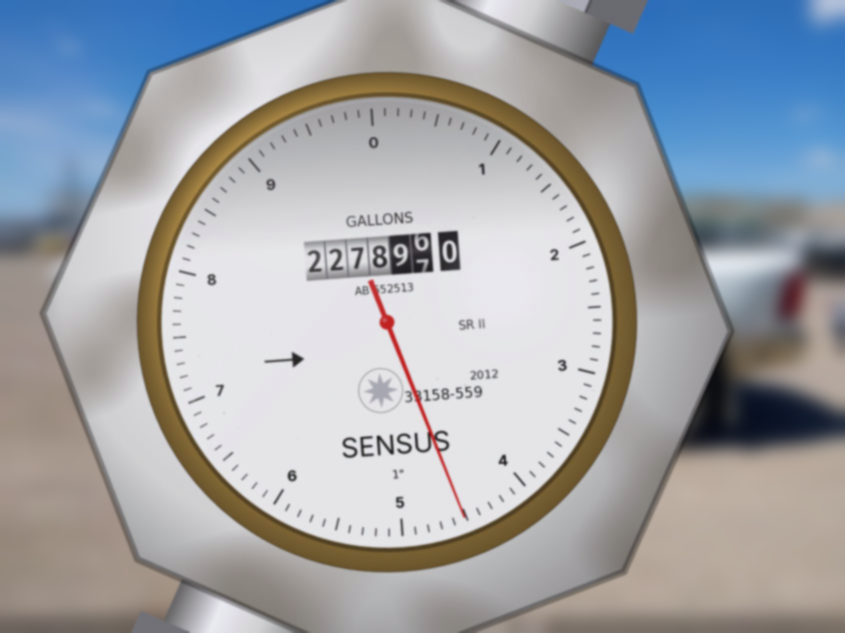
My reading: gal 2278964.5
